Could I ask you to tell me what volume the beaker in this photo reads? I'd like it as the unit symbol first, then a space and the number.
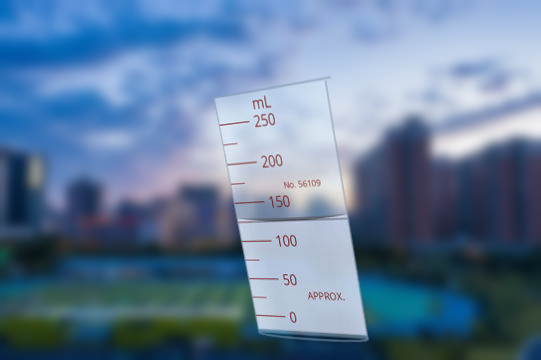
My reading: mL 125
